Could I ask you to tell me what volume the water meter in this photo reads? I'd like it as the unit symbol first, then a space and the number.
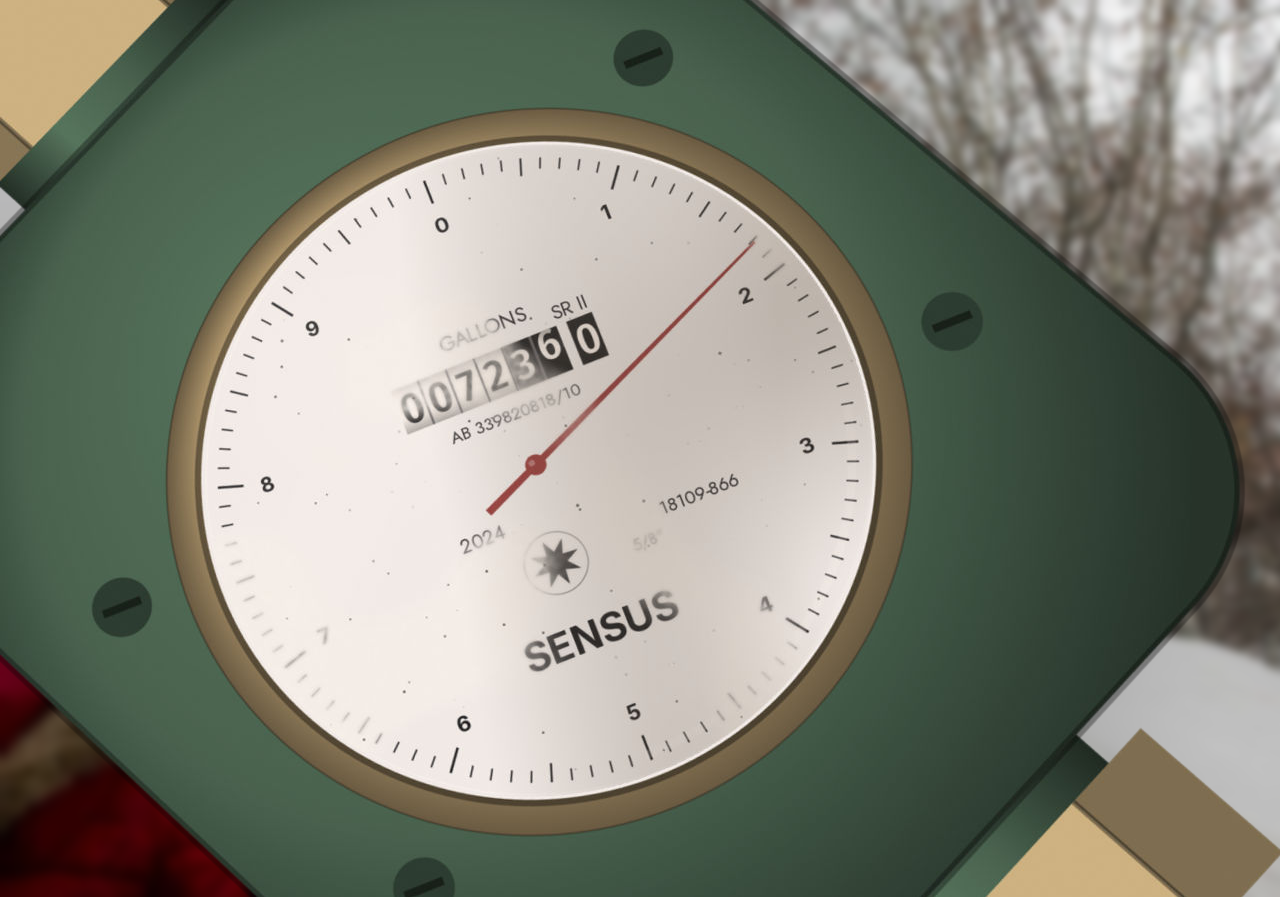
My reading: gal 72361.8
